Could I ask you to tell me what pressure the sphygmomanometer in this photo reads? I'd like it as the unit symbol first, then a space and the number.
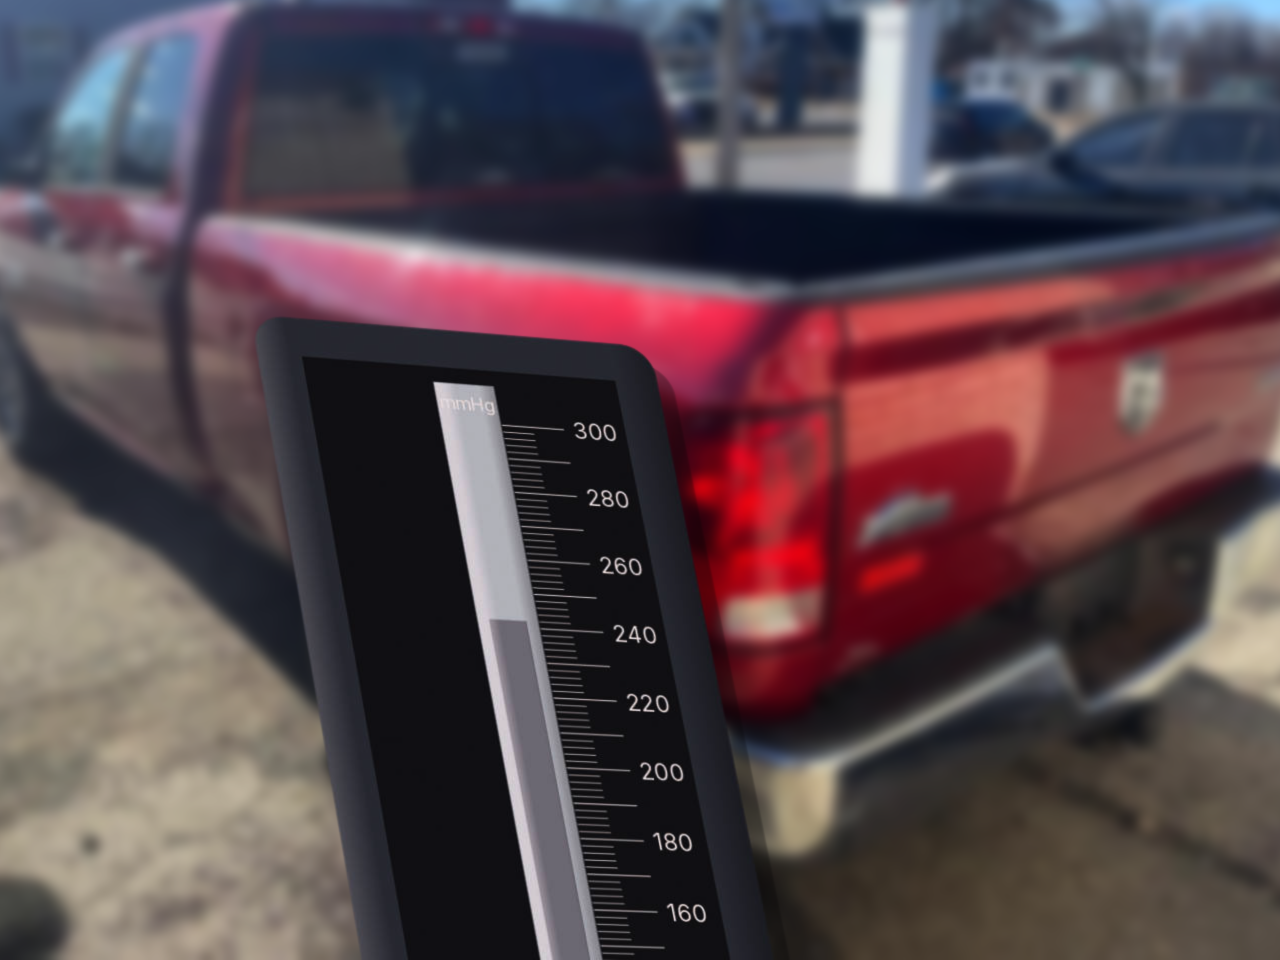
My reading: mmHg 242
